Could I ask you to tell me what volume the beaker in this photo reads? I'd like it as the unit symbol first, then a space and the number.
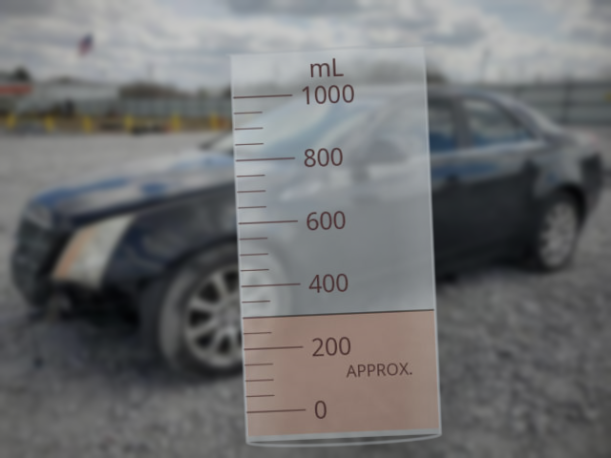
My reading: mL 300
